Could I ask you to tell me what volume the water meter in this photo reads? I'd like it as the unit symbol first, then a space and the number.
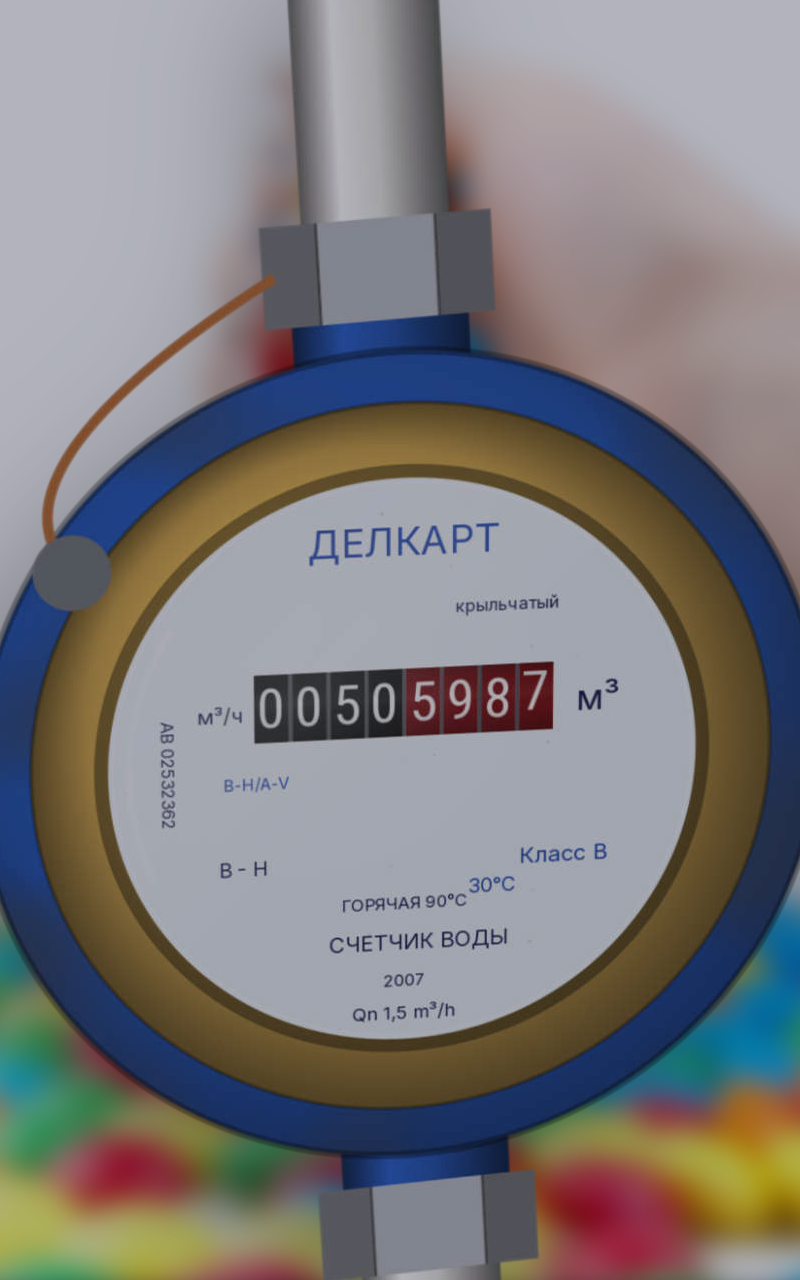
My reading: m³ 50.5987
